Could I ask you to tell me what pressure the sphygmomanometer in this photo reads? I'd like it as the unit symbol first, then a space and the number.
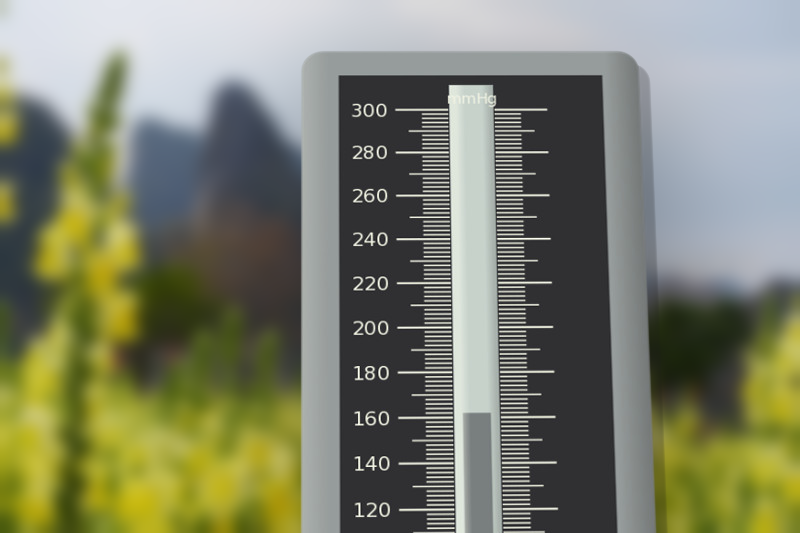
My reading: mmHg 162
